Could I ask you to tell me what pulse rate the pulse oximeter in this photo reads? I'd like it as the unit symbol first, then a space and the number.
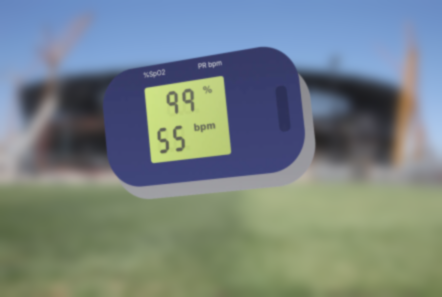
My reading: bpm 55
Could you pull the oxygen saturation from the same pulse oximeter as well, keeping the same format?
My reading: % 99
